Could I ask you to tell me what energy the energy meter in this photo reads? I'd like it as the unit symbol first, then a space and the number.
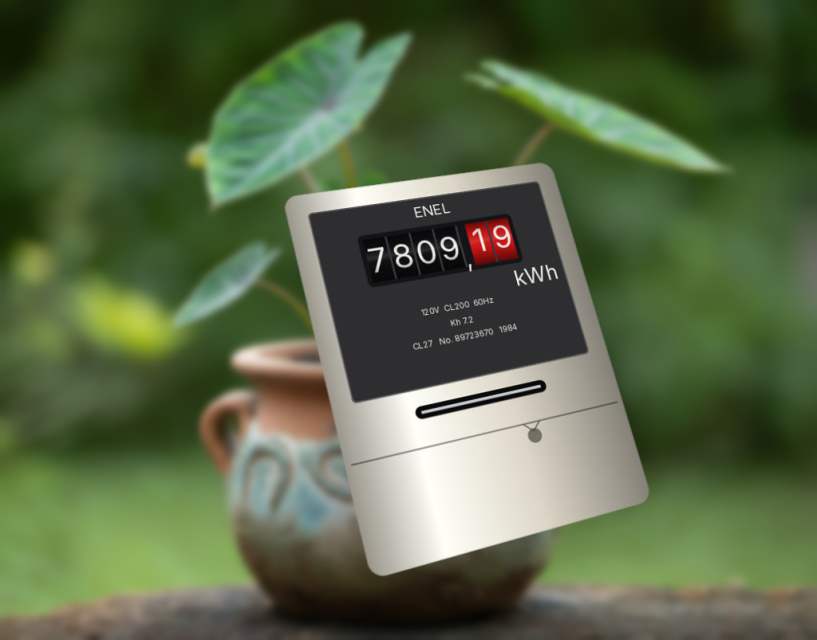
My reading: kWh 7809.19
